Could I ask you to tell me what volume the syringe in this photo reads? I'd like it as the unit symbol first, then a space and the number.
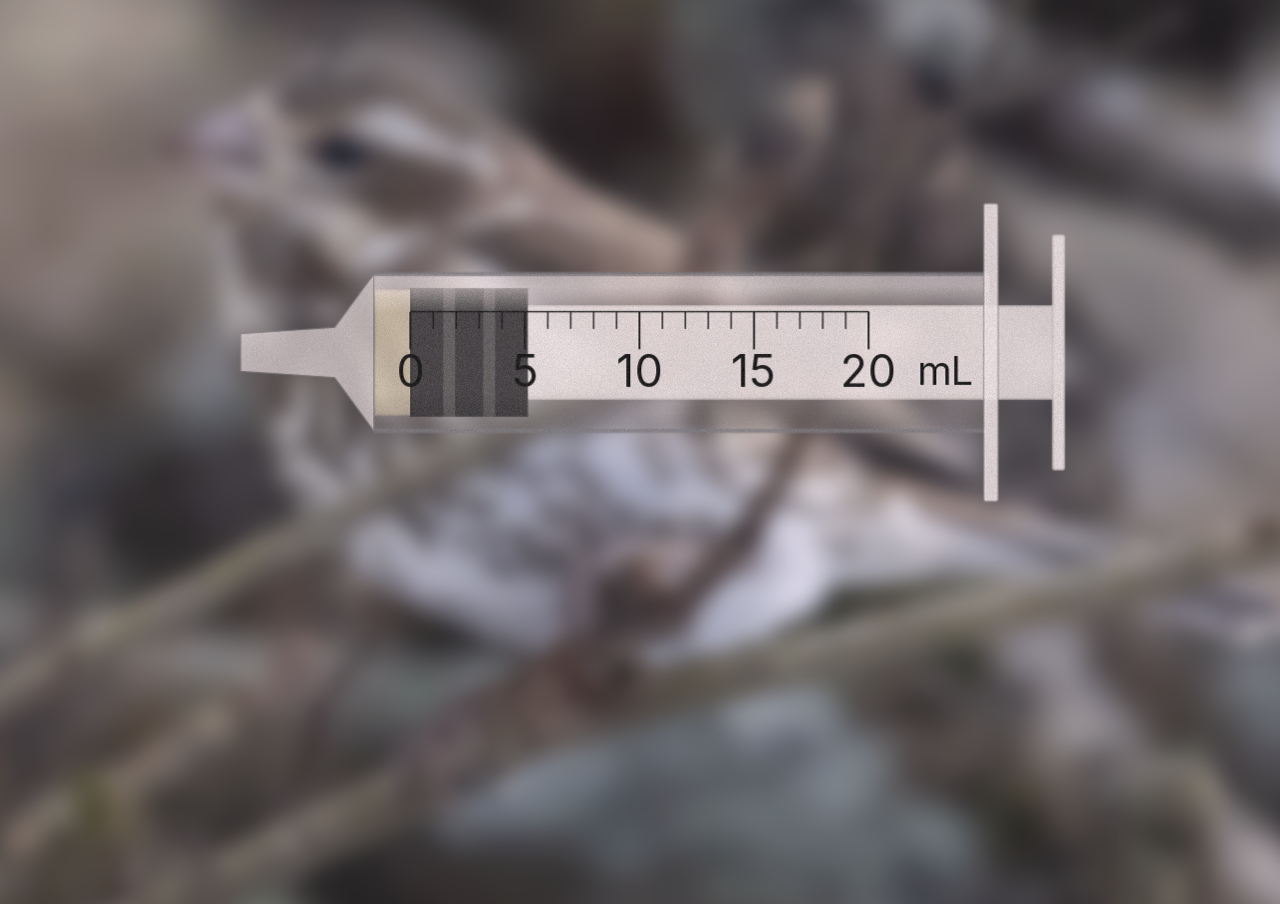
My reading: mL 0
